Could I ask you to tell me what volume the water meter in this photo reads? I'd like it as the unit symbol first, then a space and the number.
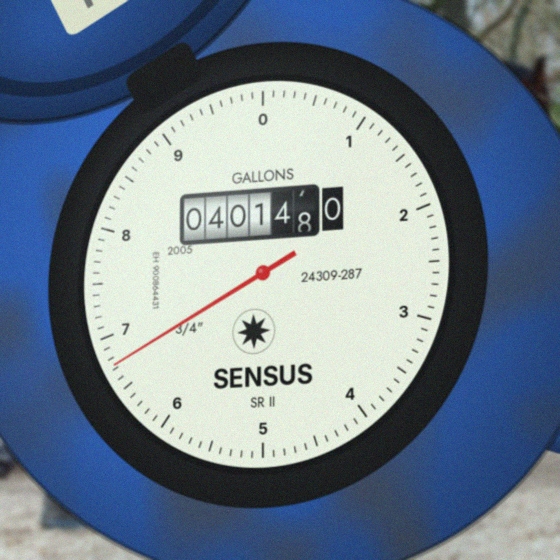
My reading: gal 401476.7
